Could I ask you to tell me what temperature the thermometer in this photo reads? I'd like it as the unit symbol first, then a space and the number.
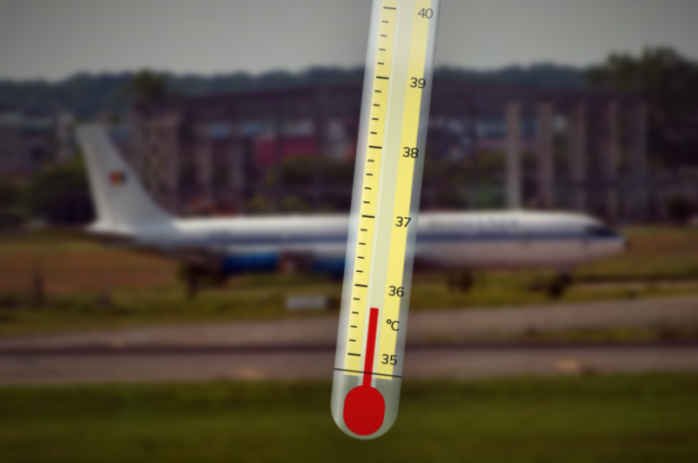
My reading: °C 35.7
